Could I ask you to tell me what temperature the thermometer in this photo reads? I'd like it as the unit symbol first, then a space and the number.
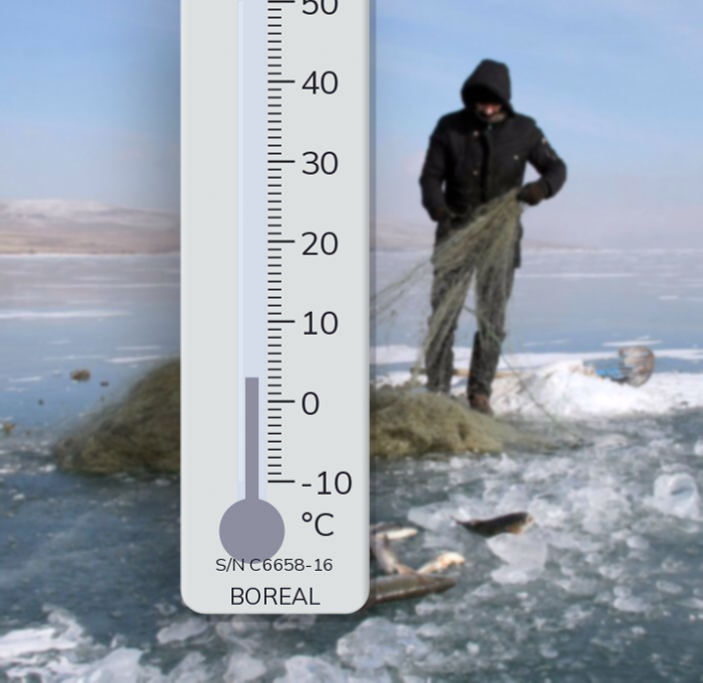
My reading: °C 3
